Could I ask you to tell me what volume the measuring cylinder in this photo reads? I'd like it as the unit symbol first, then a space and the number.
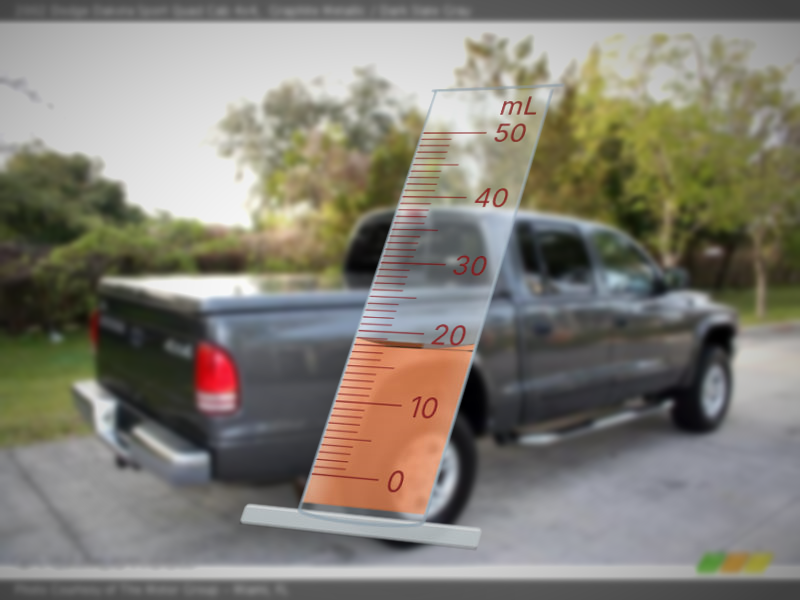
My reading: mL 18
